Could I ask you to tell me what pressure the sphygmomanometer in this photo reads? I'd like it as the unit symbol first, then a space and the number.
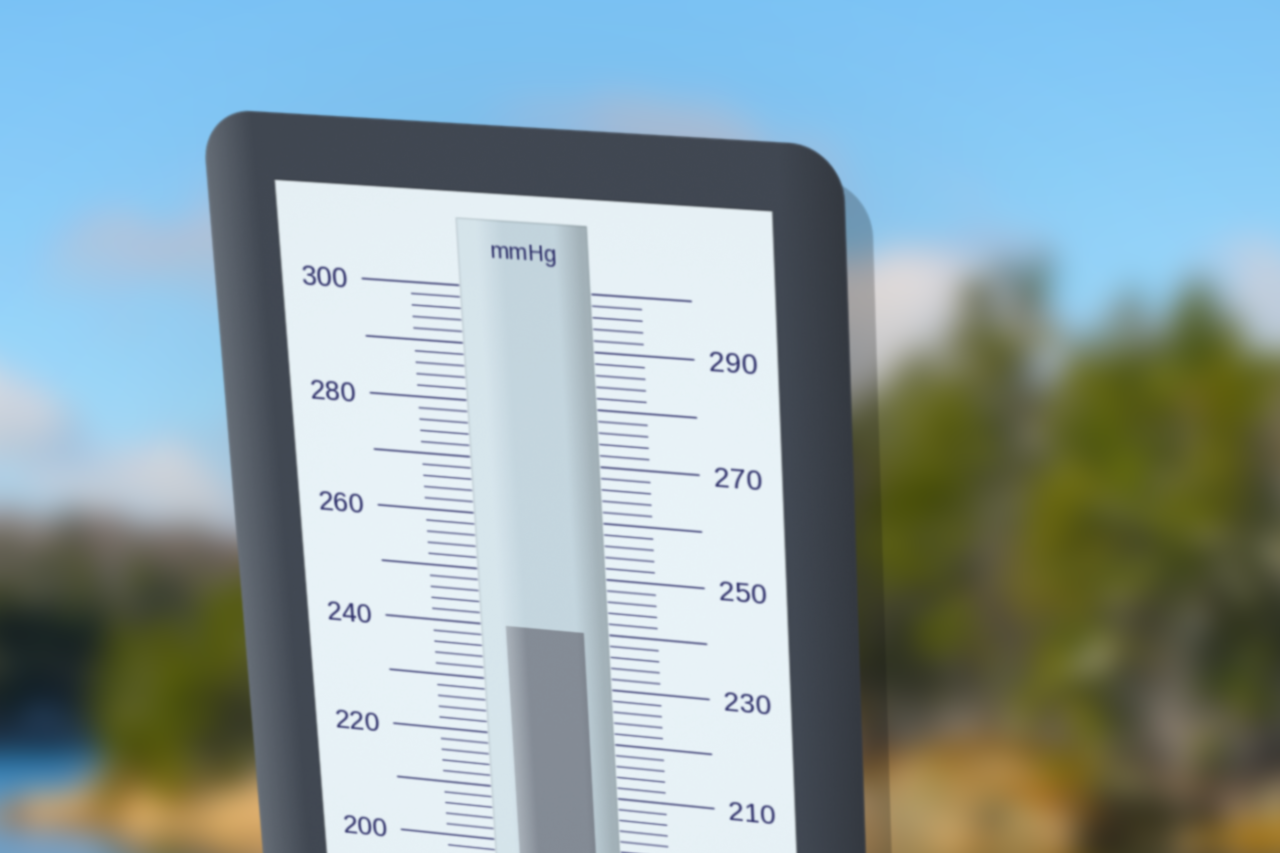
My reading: mmHg 240
